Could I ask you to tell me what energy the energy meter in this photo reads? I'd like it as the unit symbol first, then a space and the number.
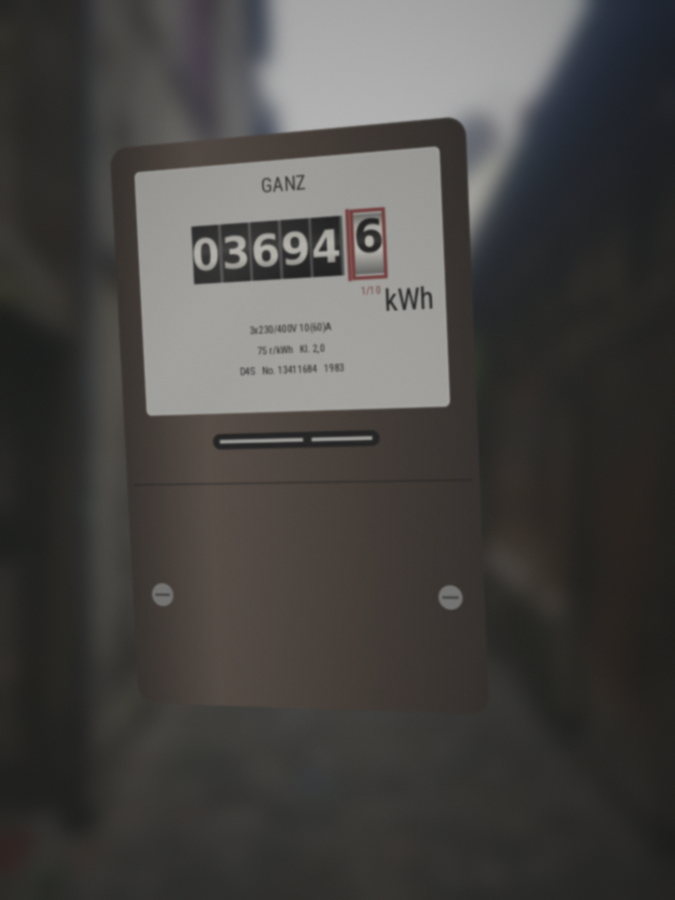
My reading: kWh 3694.6
